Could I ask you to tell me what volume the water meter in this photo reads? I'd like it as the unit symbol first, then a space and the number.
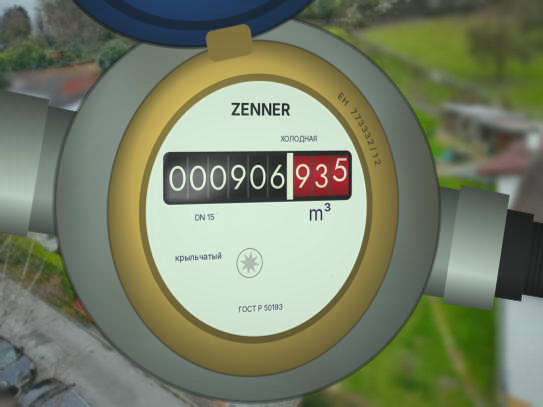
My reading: m³ 906.935
